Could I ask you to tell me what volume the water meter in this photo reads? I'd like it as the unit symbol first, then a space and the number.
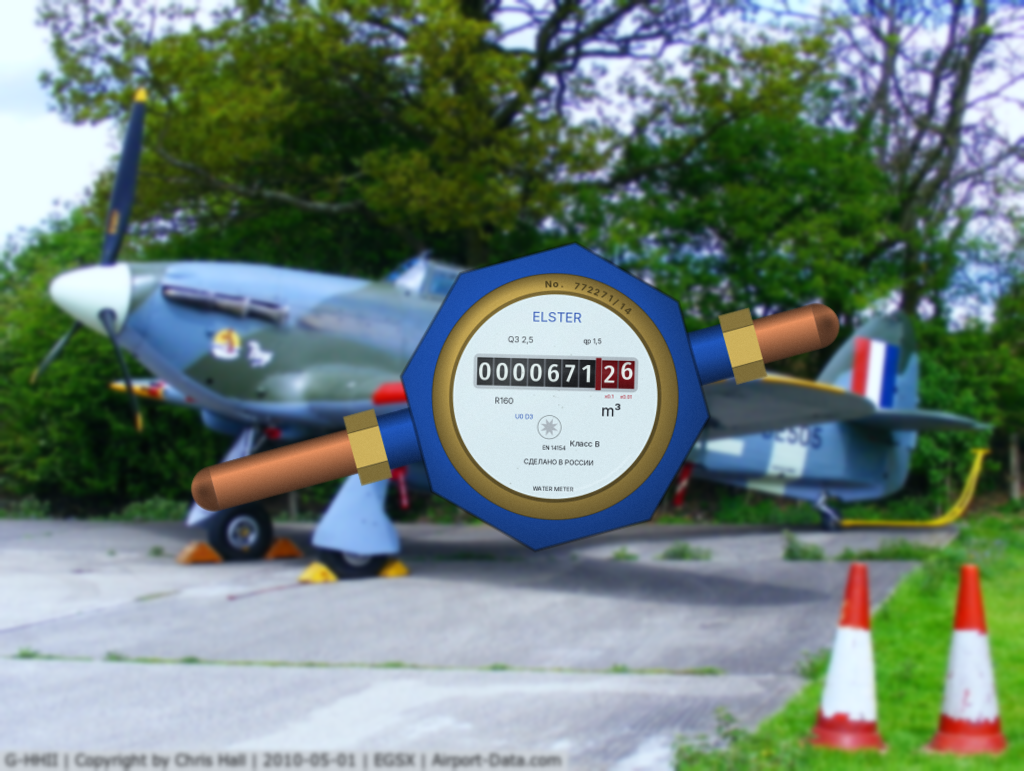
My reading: m³ 671.26
